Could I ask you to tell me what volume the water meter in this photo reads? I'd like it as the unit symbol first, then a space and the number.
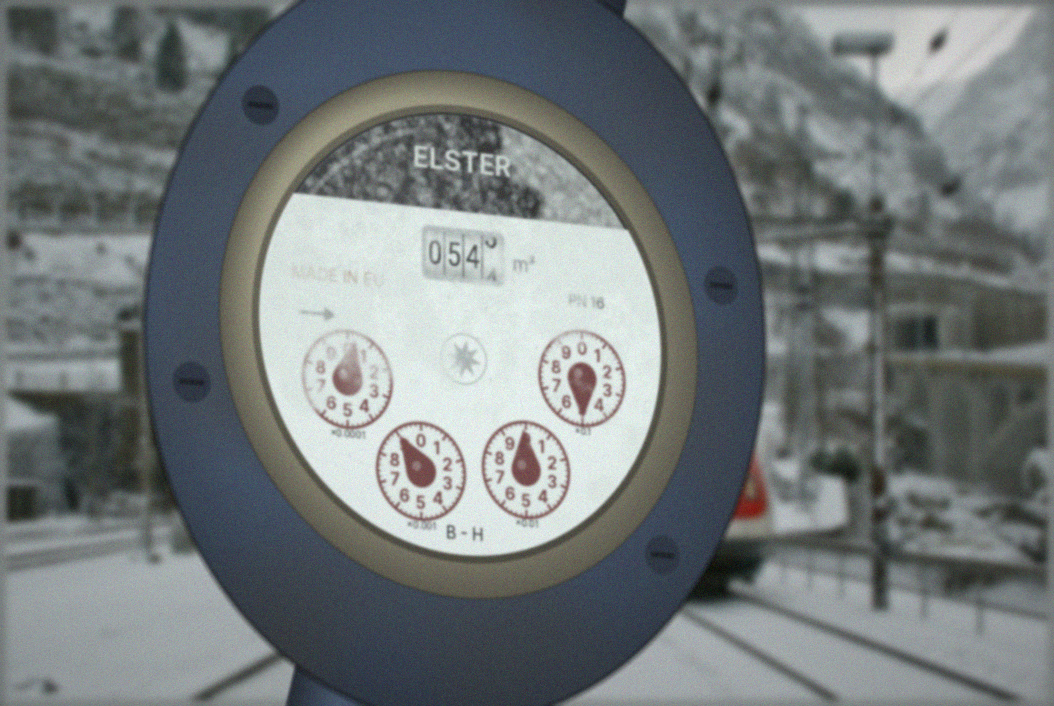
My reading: m³ 543.4990
